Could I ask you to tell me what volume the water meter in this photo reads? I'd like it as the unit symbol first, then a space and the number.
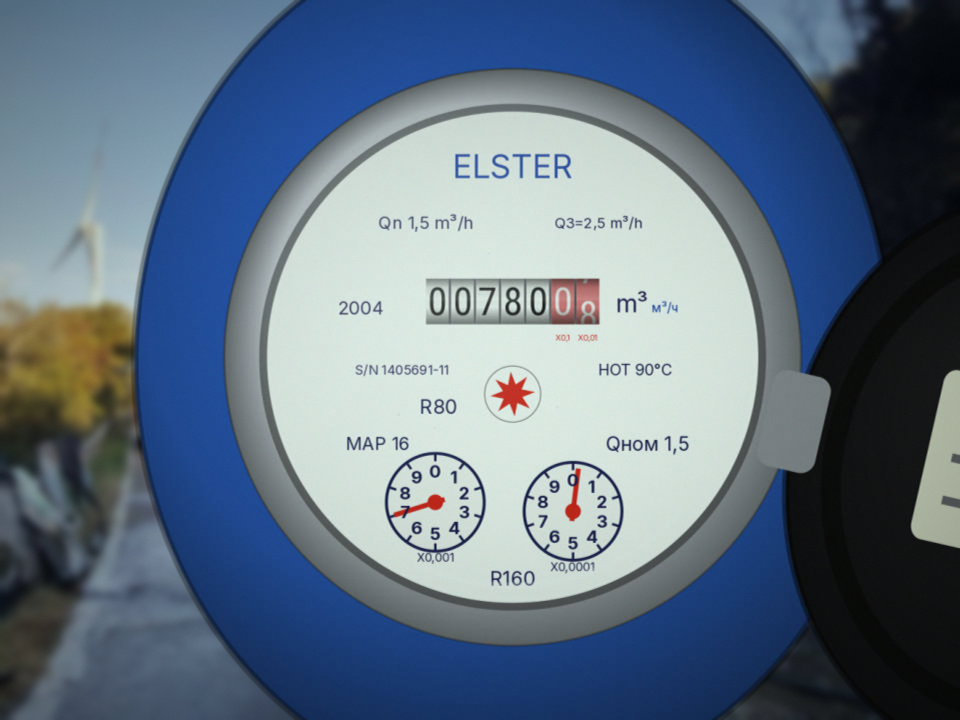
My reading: m³ 780.0770
